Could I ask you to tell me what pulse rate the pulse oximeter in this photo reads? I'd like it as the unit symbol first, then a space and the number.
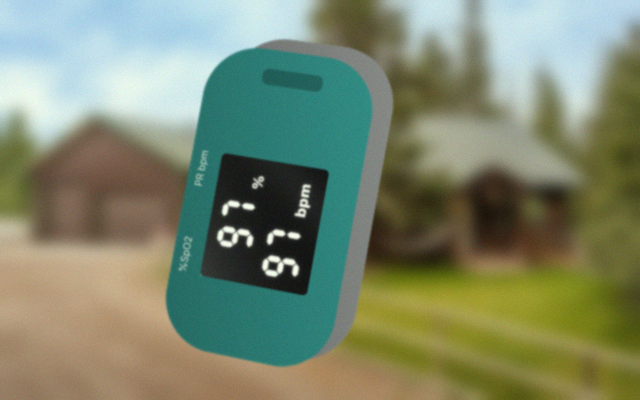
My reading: bpm 97
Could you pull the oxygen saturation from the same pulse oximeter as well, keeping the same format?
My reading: % 97
